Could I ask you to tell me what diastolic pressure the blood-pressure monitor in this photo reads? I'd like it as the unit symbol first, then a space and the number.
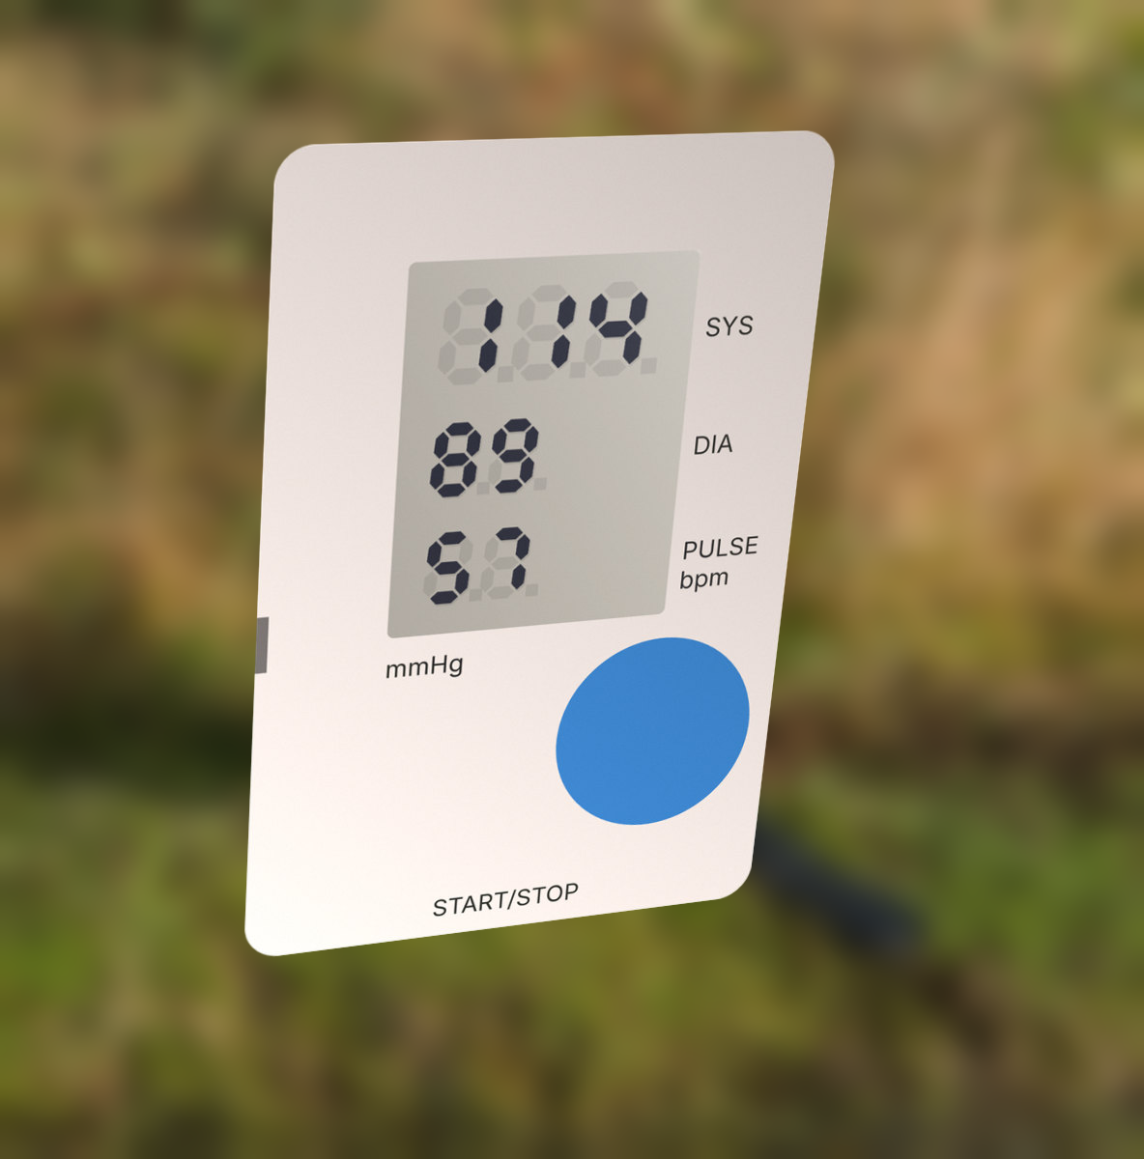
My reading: mmHg 89
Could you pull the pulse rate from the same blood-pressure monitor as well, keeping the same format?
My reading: bpm 57
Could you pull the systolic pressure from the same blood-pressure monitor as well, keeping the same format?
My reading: mmHg 114
